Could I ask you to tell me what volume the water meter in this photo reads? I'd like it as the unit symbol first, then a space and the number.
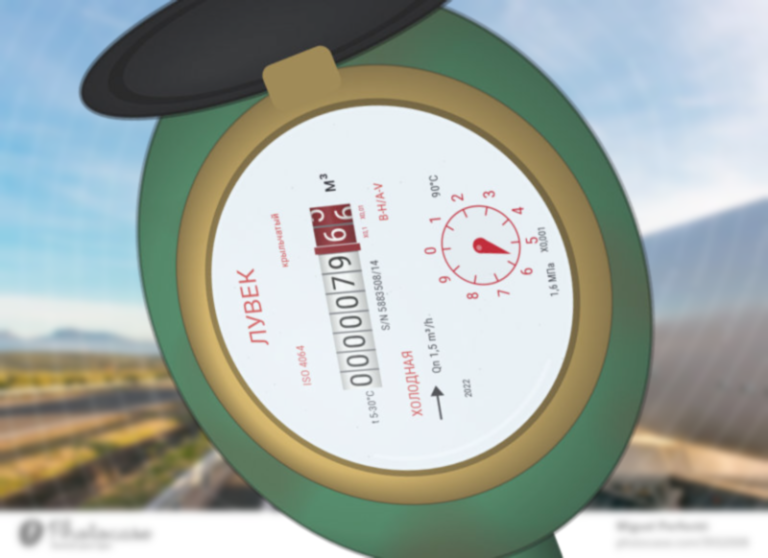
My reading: m³ 79.655
